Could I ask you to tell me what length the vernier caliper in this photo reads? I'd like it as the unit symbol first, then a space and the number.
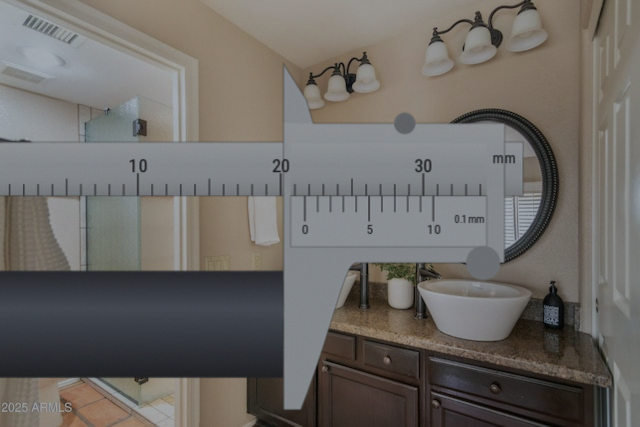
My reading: mm 21.7
